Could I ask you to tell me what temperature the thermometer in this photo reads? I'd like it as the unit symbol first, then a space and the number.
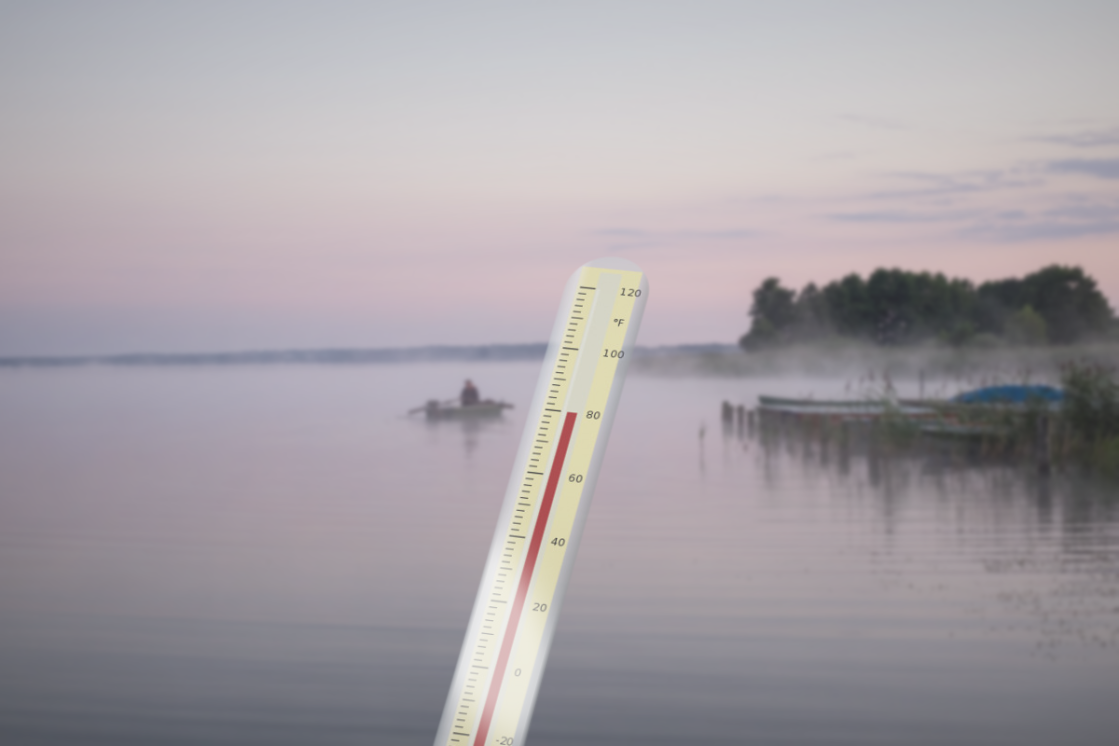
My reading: °F 80
